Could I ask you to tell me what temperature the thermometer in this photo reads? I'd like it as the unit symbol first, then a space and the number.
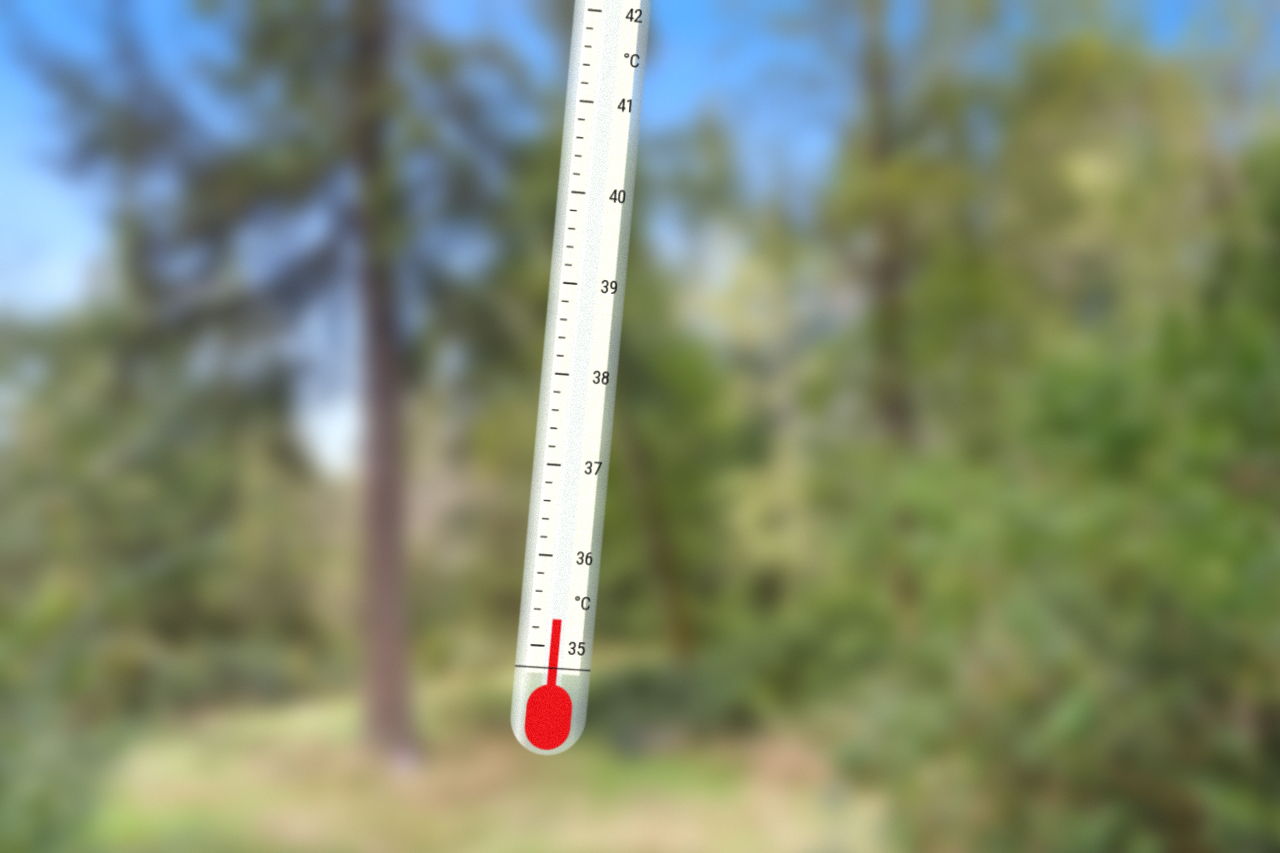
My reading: °C 35.3
